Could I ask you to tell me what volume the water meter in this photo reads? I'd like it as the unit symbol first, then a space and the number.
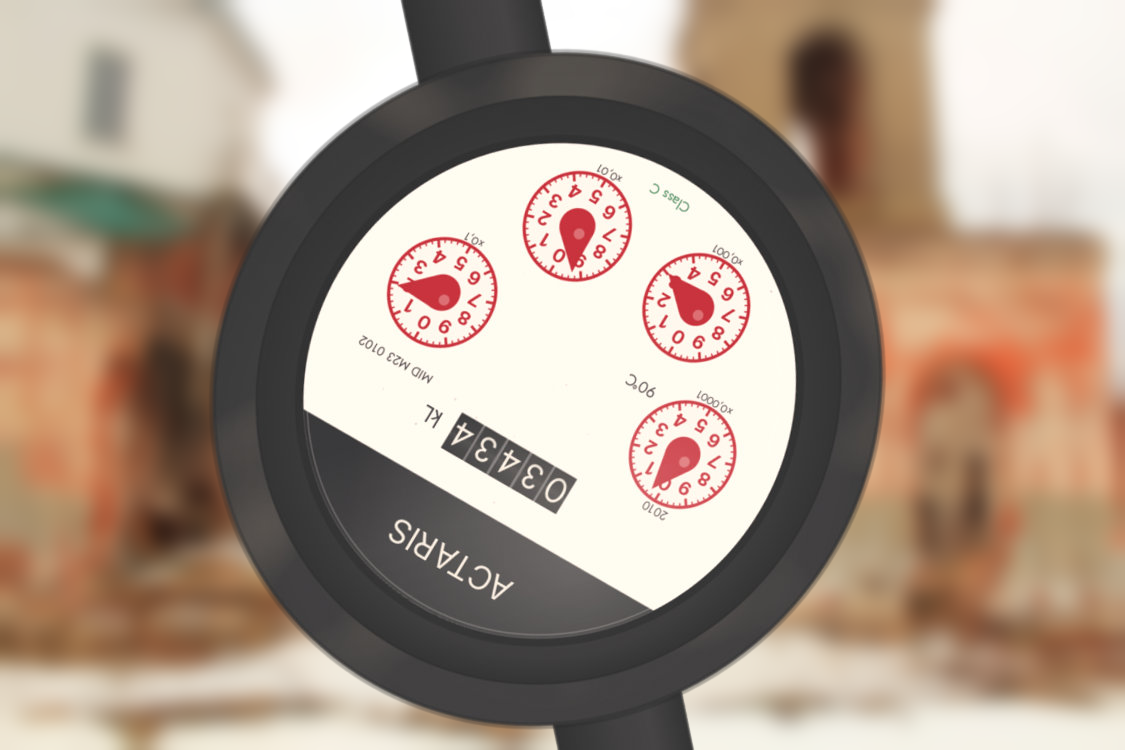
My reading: kL 3434.1930
